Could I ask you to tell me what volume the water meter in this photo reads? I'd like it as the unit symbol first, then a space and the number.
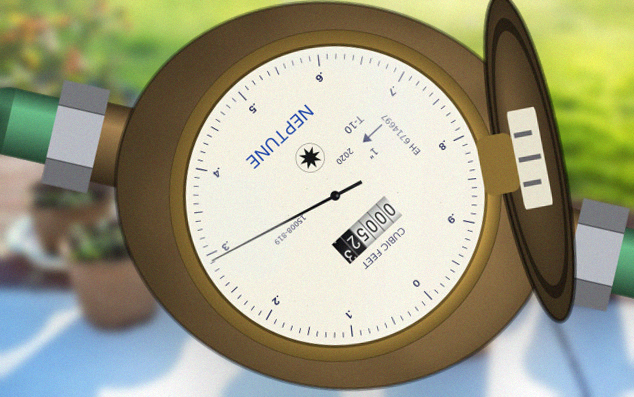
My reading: ft³ 523.29
